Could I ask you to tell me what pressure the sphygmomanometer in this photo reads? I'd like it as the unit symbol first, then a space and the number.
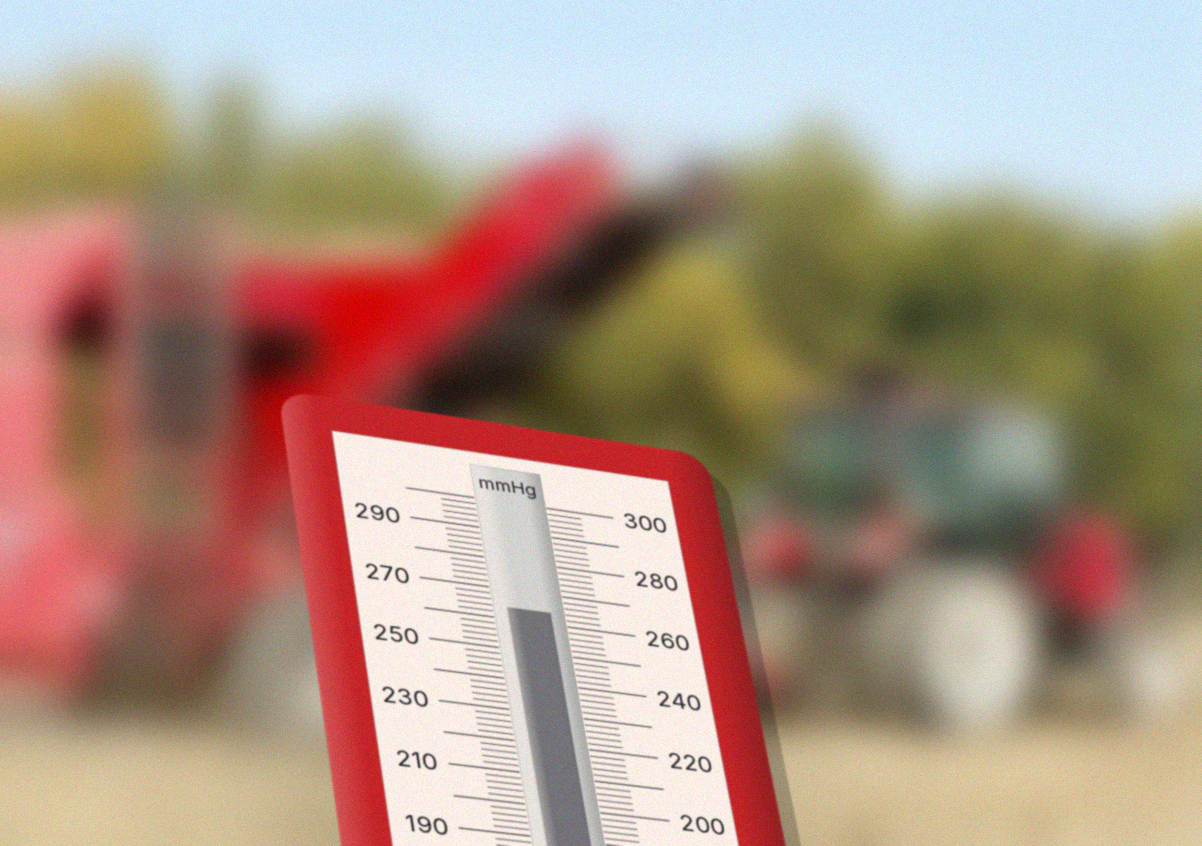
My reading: mmHg 264
